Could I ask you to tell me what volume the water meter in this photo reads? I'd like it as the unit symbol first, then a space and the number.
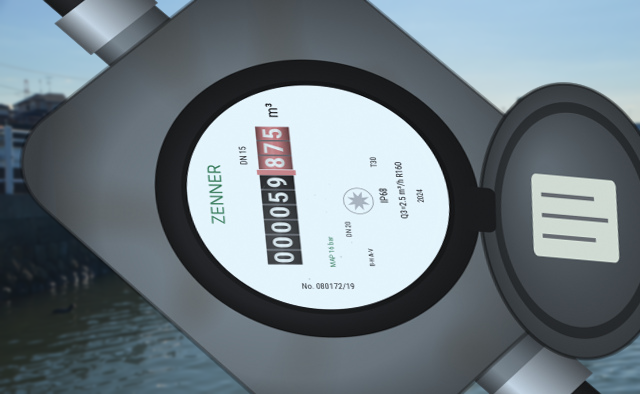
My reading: m³ 59.875
